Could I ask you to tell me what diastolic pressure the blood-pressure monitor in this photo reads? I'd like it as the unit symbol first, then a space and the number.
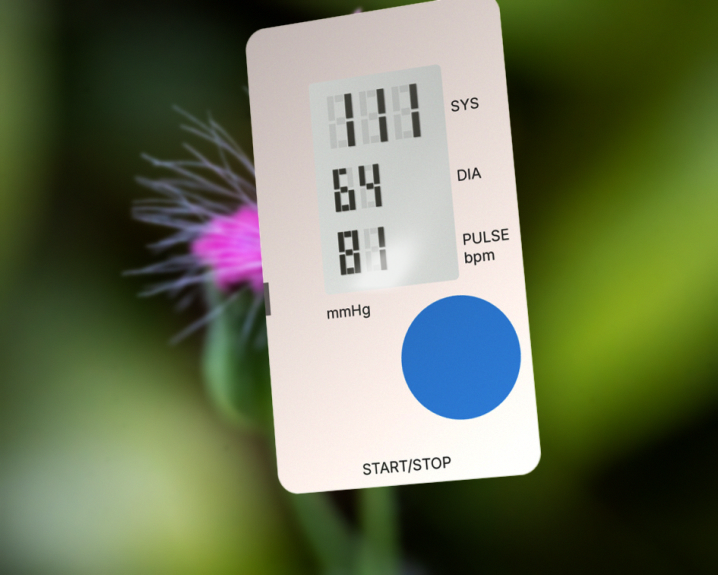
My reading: mmHg 64
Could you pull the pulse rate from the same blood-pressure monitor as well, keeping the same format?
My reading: bpm 81
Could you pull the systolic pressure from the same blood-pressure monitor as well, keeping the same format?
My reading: mmHg 111
